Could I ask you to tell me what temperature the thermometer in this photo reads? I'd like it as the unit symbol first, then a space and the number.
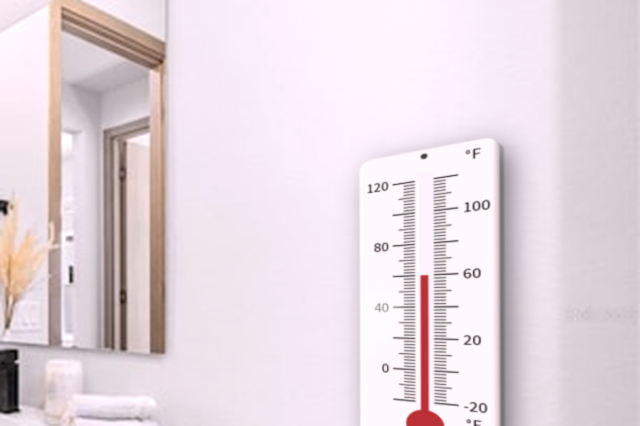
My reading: °F 60
